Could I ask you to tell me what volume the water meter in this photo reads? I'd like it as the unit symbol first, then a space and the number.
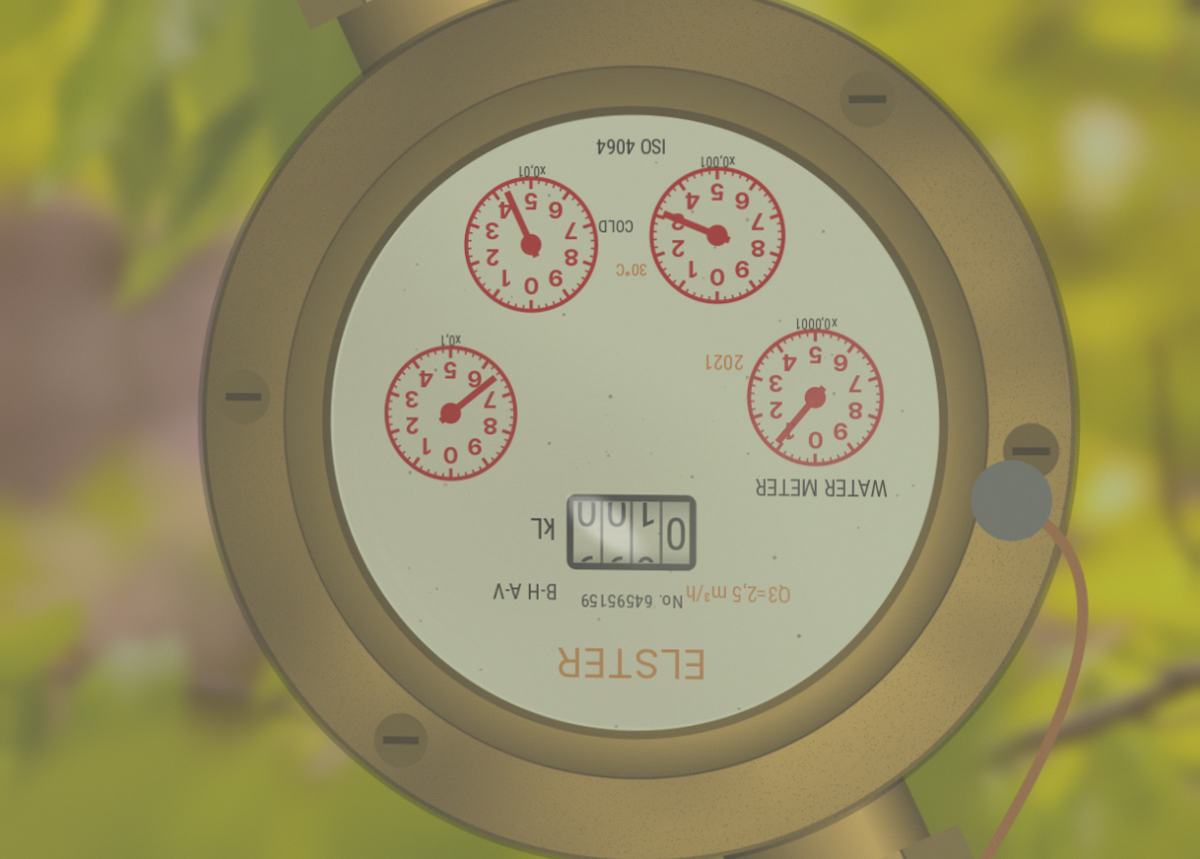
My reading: kL 99.6431
